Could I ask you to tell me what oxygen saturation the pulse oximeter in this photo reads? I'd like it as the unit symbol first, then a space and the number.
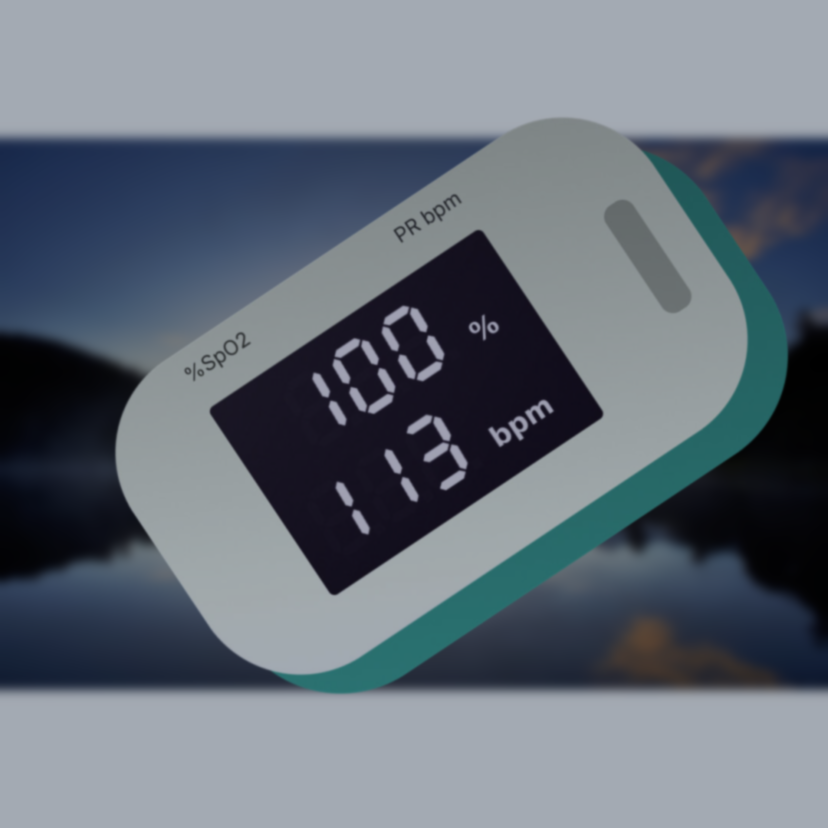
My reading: % 100
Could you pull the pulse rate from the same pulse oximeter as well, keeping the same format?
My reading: bpm 113
